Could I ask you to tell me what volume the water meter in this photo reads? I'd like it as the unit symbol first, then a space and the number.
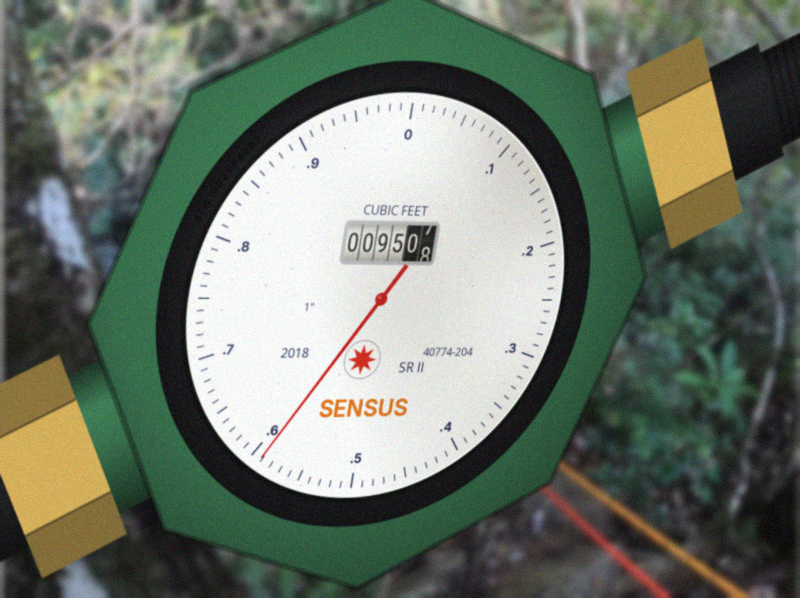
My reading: ft³ 9507.59
